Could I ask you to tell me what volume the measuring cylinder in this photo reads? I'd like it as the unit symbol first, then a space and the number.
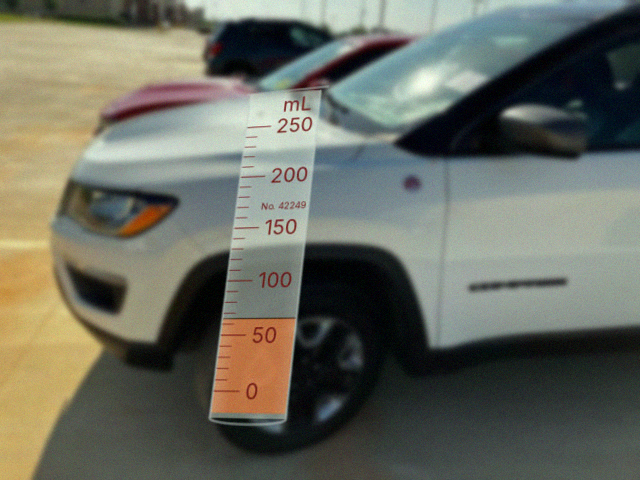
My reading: mL 65
